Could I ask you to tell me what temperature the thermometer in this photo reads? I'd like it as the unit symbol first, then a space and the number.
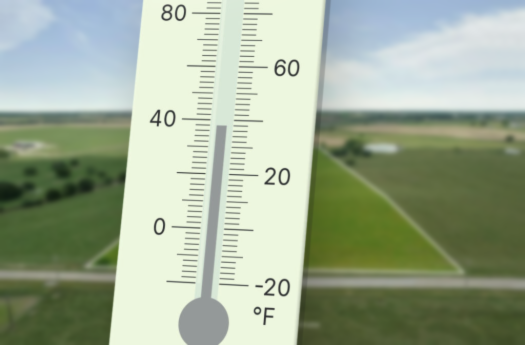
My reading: °F 38
